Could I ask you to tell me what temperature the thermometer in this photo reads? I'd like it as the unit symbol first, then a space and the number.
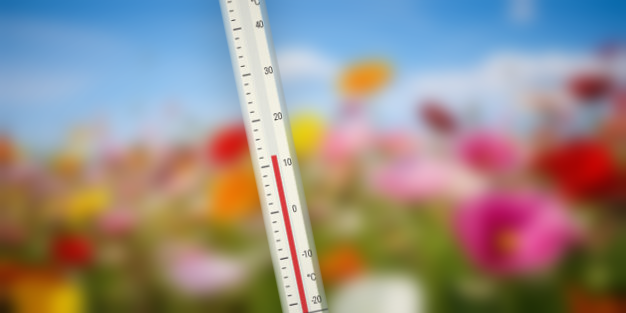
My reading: °C 12
